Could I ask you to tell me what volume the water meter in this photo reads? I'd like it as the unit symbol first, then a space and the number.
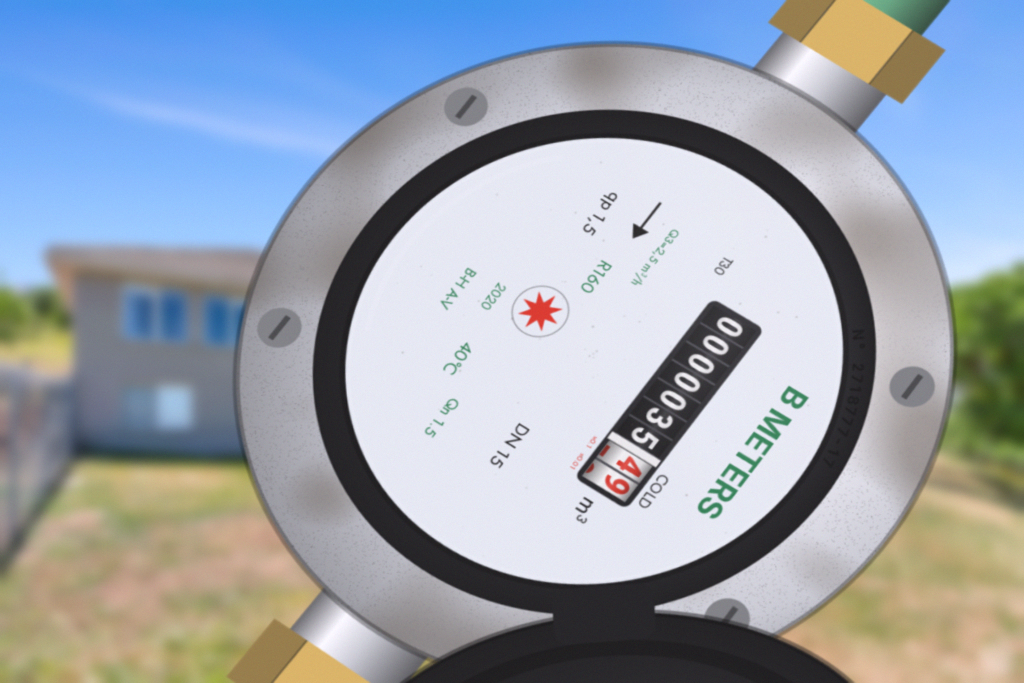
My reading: m³ 35.49
